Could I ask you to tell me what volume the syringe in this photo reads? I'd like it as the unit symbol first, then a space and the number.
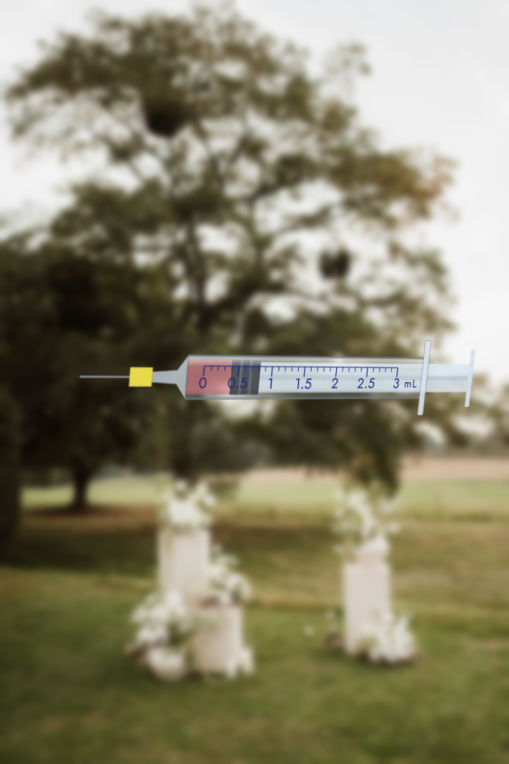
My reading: mL 0.4
